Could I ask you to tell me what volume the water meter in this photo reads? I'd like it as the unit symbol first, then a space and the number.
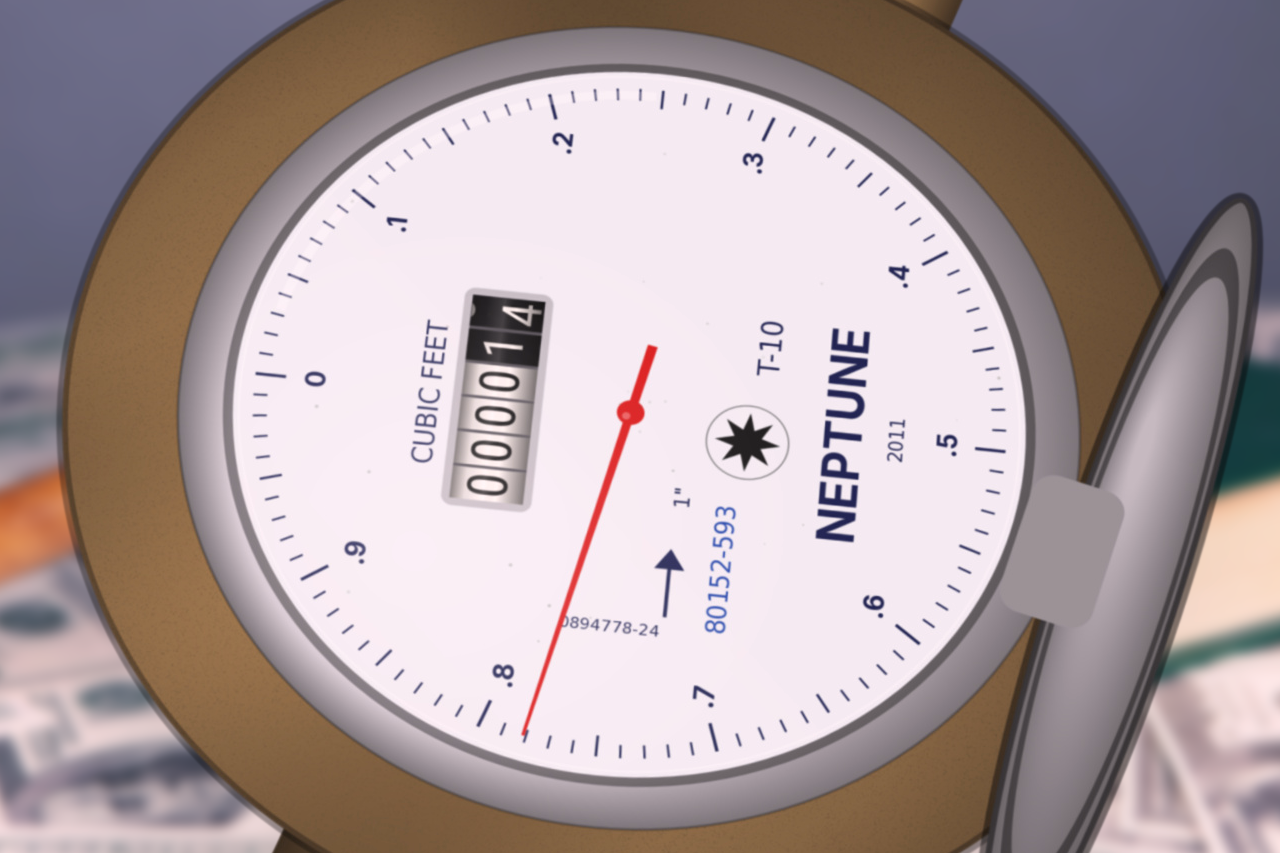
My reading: ft³ 13.78
